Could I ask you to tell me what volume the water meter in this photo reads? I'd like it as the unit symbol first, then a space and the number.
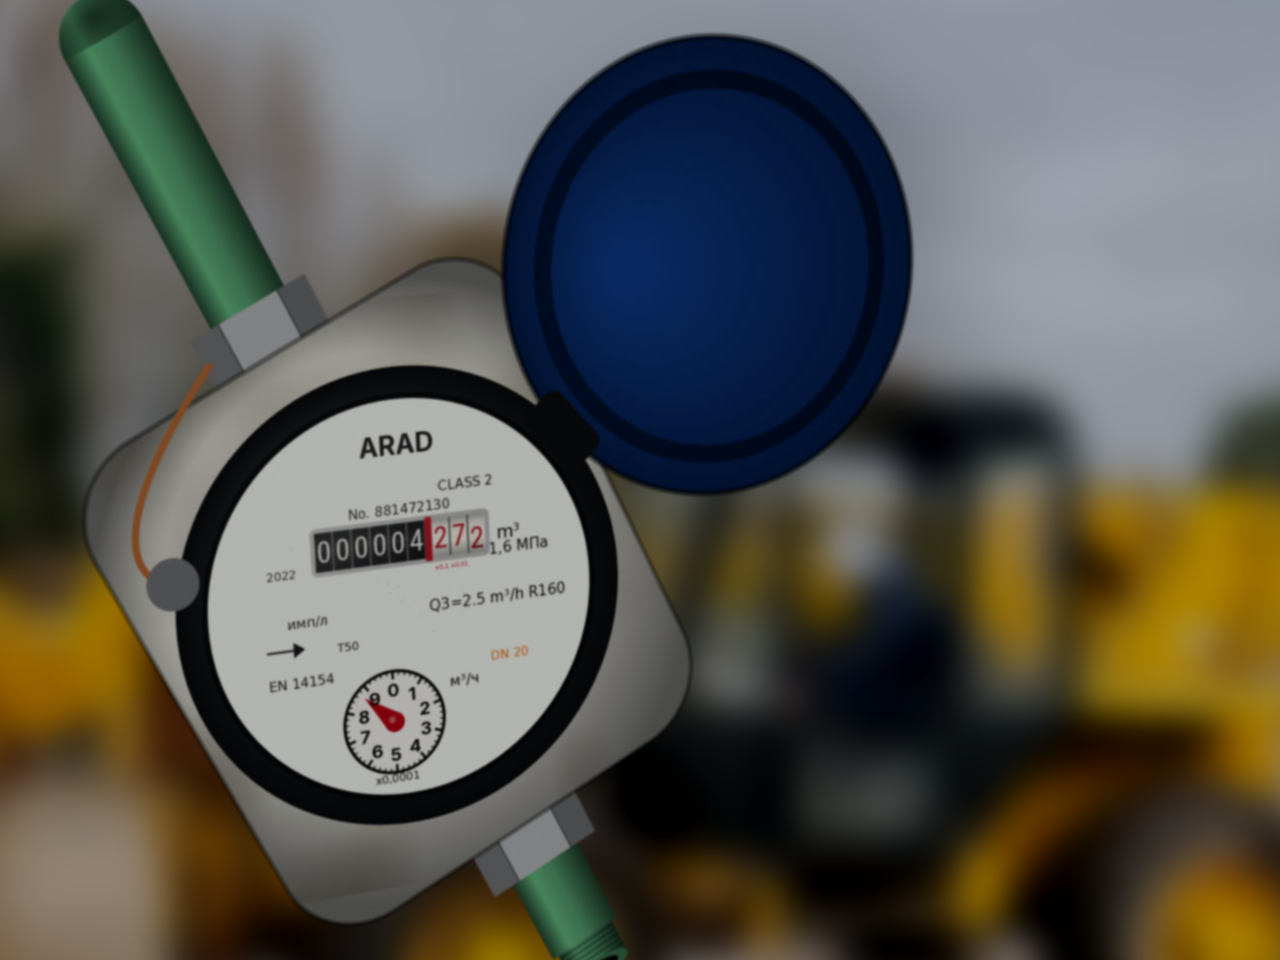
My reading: m³ 4.2718
